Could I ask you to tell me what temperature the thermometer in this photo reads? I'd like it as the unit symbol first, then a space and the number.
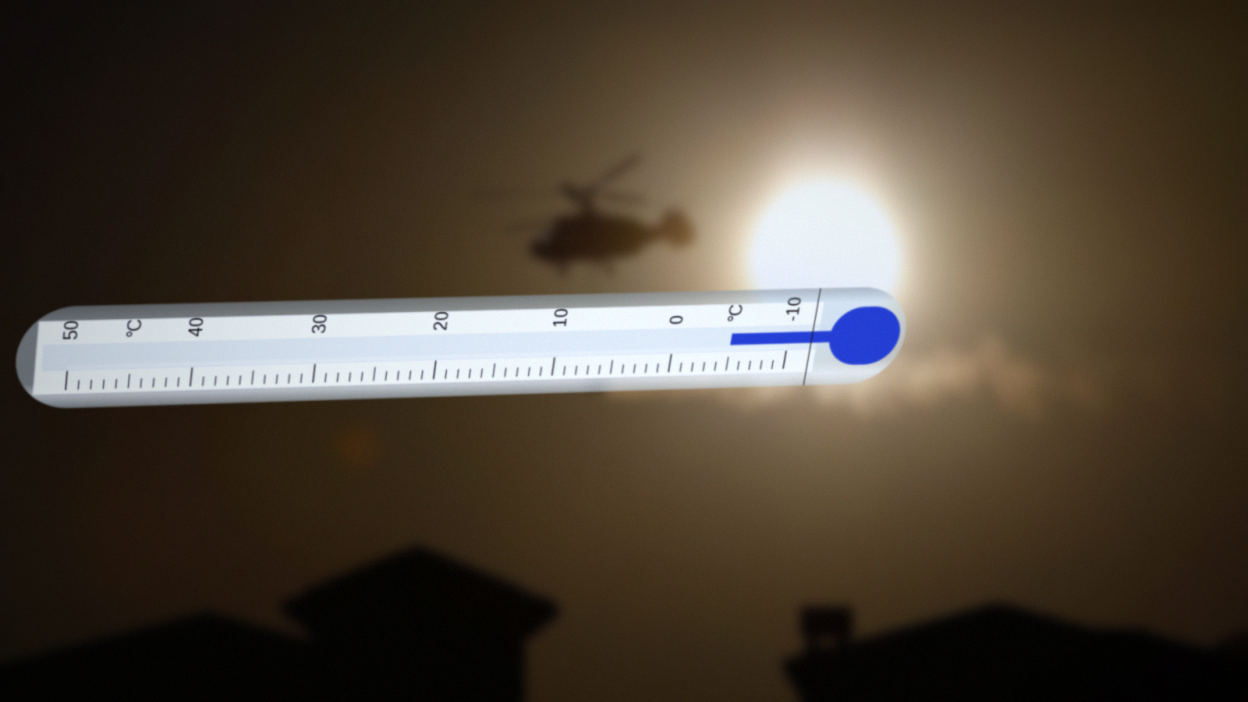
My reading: °C -5
